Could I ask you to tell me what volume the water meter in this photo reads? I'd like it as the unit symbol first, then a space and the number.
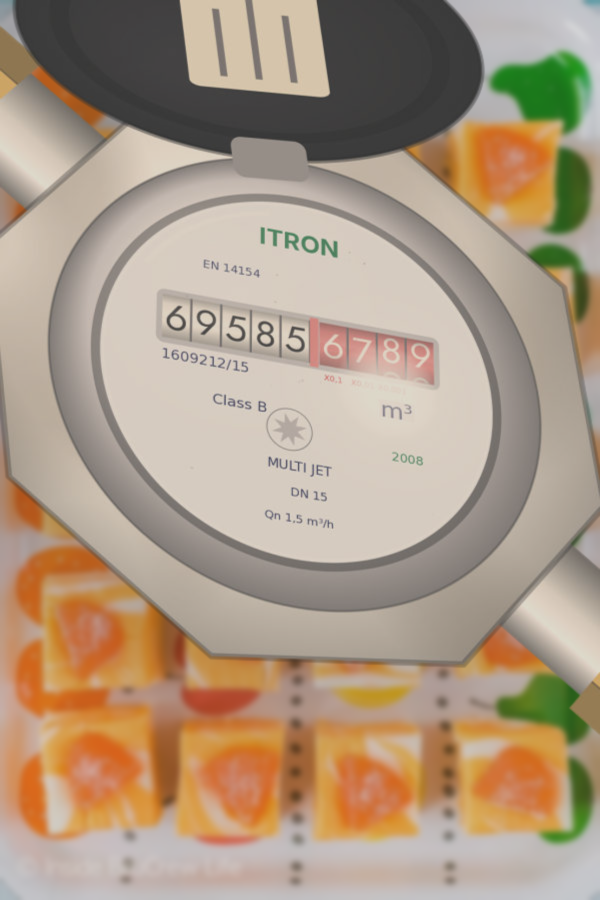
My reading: m³ 69585.6789
